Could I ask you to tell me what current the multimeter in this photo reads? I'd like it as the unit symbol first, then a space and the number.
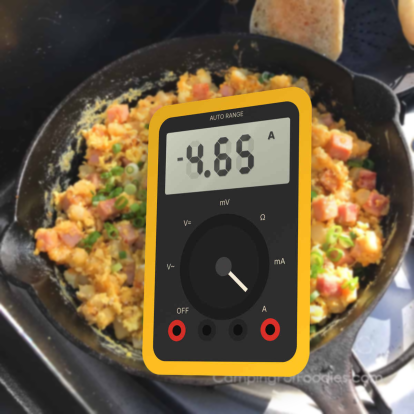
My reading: A -4.65
